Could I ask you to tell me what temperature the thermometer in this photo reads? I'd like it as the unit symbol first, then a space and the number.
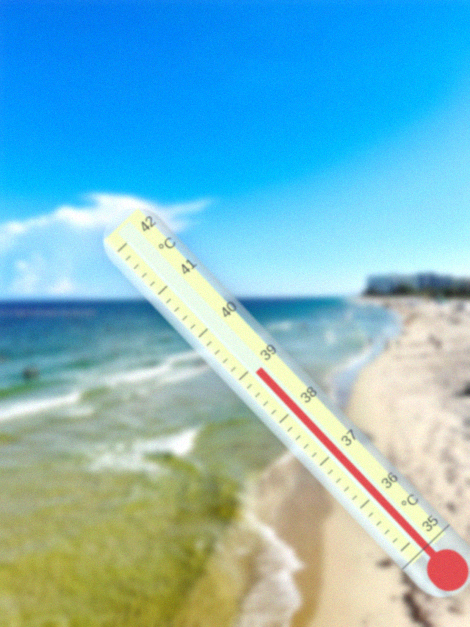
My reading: °C 38.9
